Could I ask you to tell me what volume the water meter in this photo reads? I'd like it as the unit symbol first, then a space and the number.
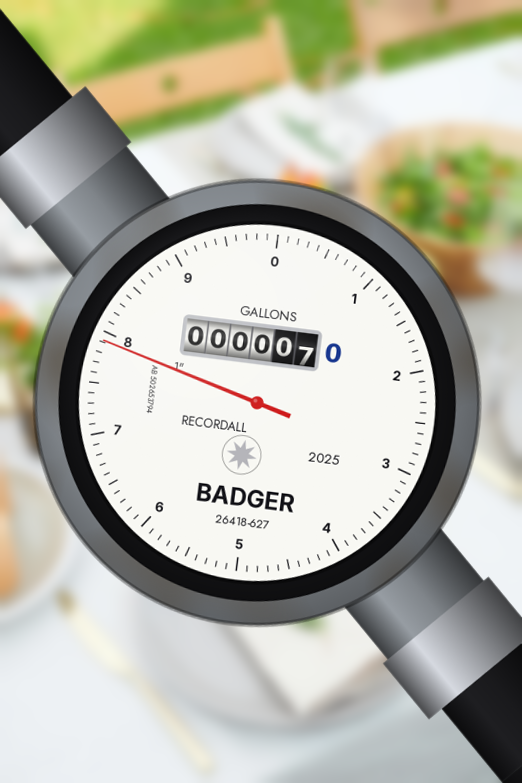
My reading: gal 67.9
